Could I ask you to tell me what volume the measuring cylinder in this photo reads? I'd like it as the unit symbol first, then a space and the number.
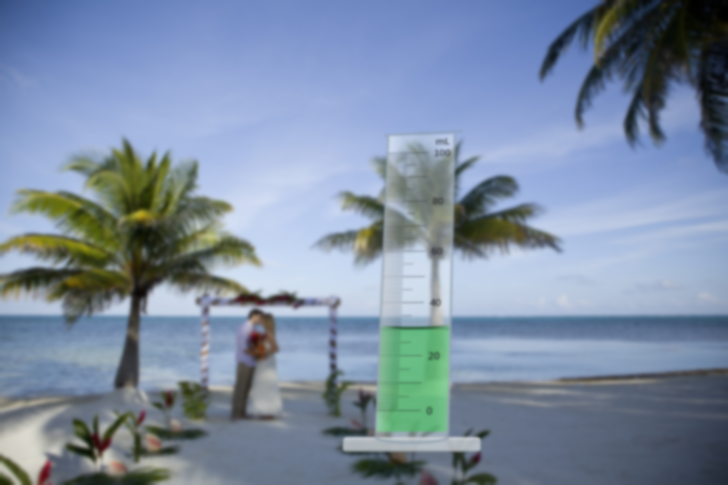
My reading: mL 30
